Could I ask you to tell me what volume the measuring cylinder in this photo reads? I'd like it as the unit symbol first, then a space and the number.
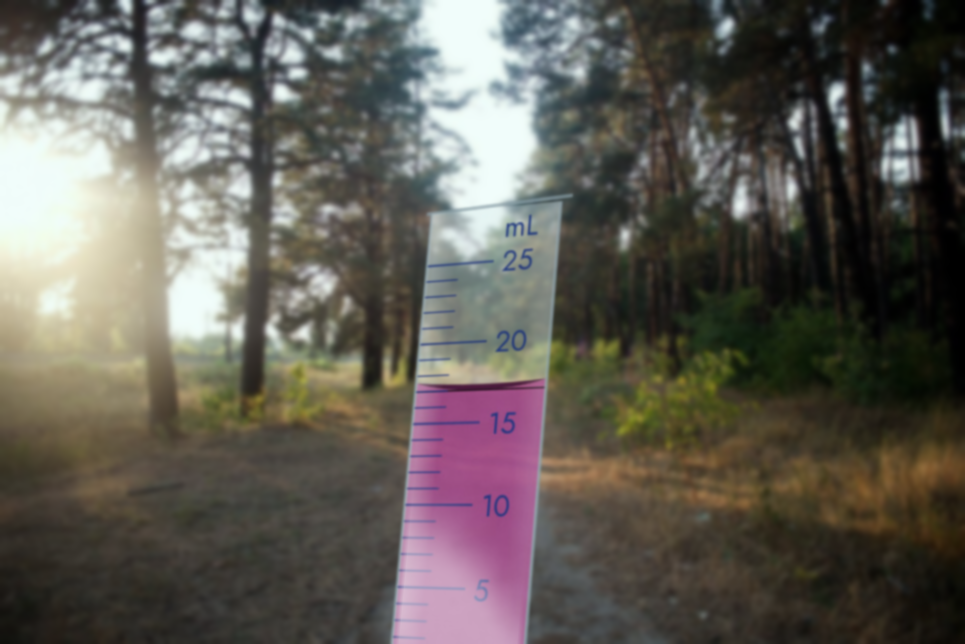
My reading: mL 17
